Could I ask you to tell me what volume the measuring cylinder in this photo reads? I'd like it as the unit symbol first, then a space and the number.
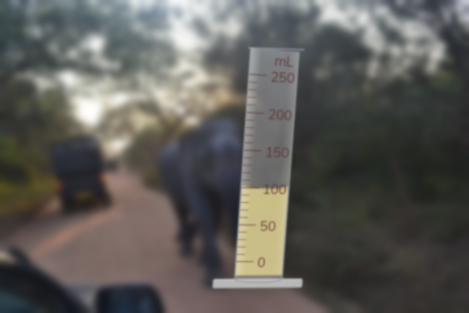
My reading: mL 100
